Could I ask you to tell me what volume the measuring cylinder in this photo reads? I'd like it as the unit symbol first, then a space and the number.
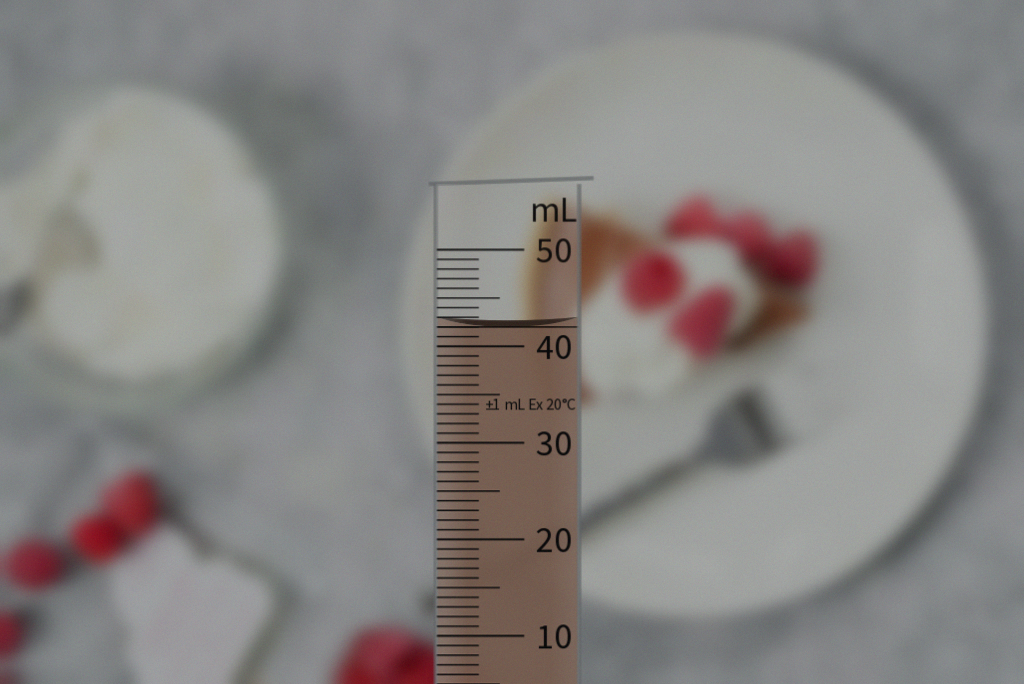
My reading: mL 42
